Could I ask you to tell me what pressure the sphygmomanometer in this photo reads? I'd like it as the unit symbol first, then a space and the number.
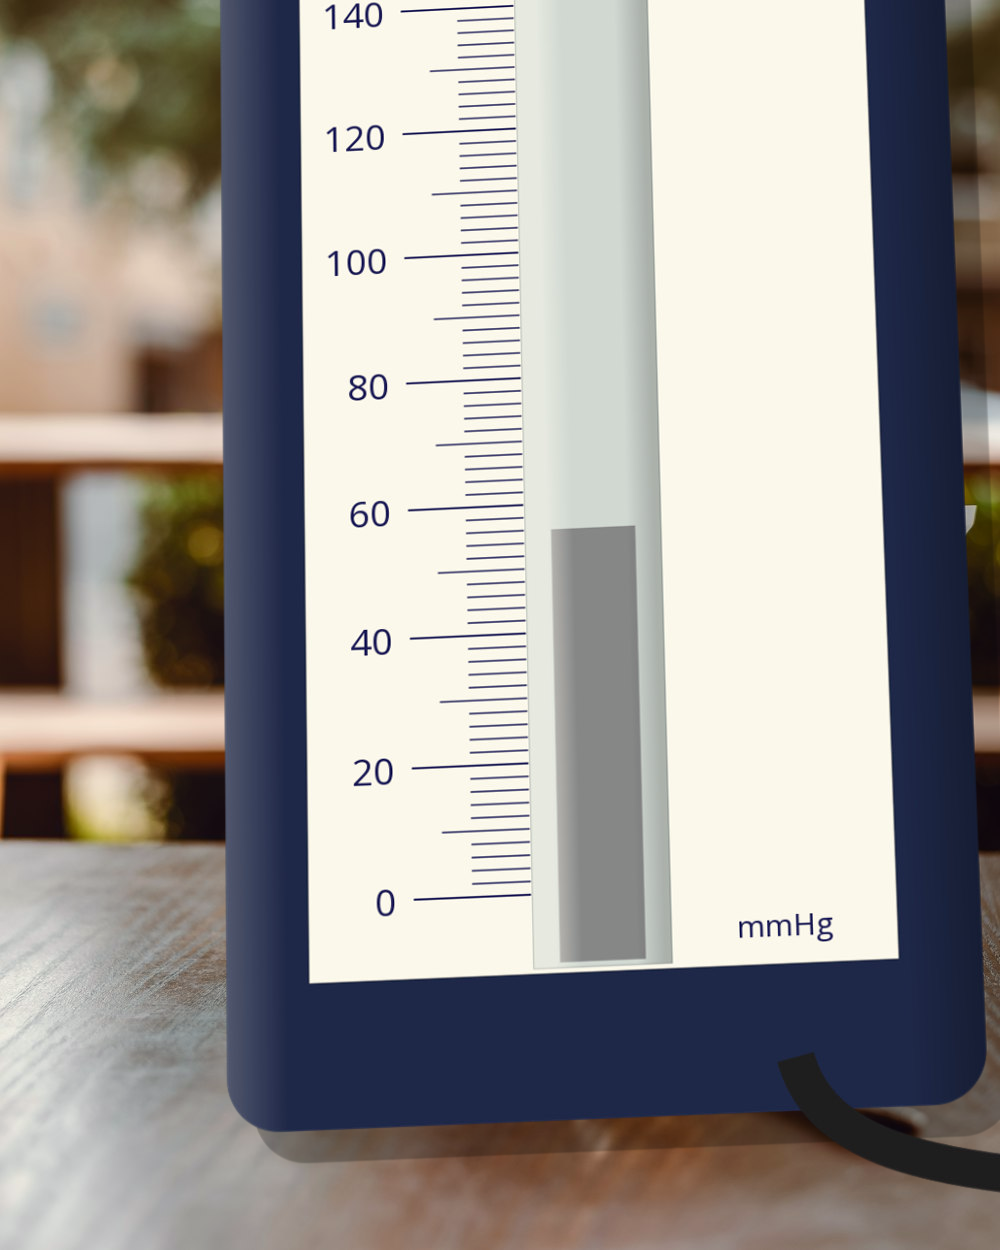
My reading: mmHg 56
